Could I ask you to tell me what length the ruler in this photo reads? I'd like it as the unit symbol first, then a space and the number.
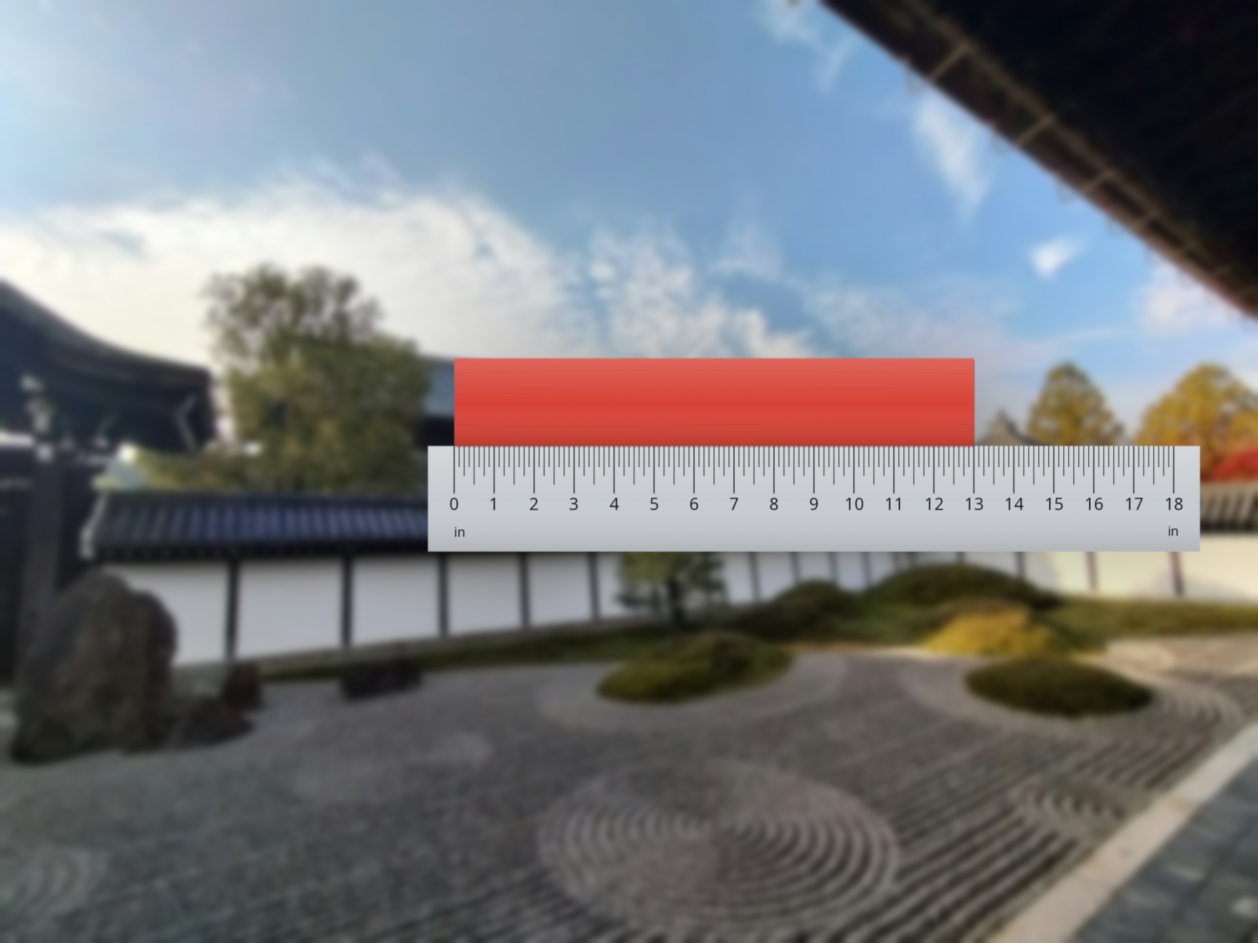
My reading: in 13
